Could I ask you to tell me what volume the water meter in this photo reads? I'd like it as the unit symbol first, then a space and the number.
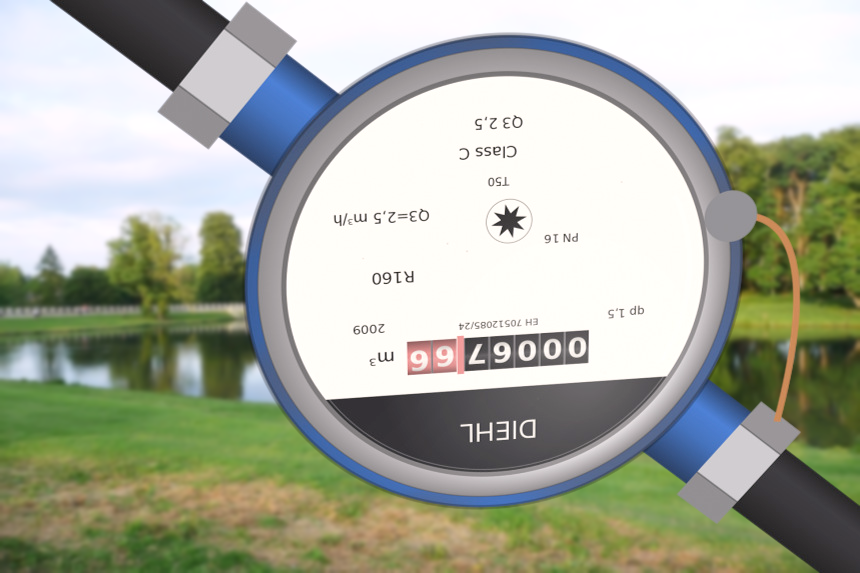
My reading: m³ 67.66
